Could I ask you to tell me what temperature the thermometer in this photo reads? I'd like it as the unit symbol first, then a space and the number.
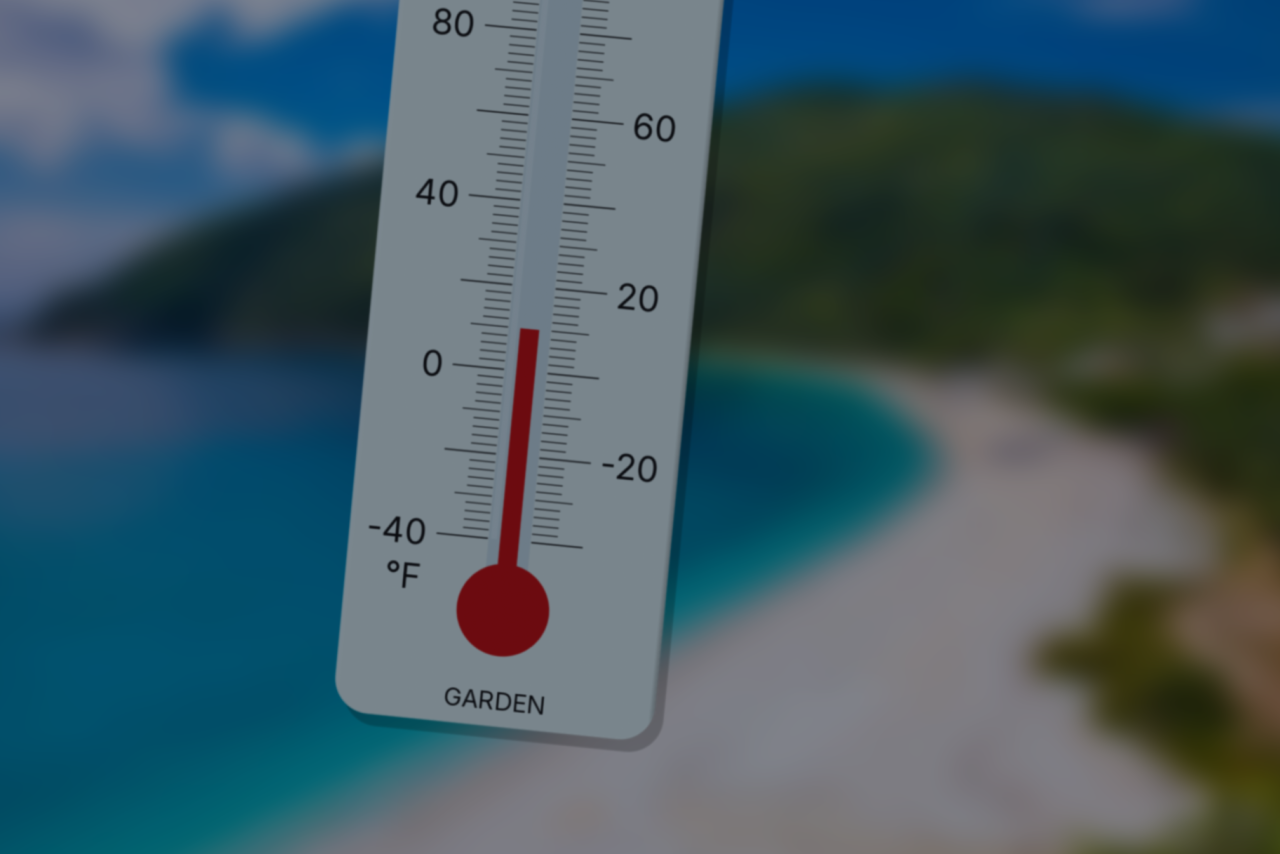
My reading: °F 10
